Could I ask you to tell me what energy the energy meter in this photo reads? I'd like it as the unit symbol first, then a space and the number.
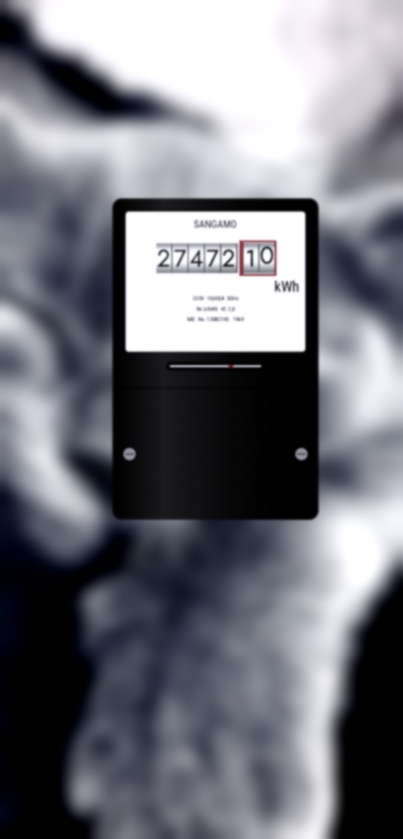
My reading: kWh 27472.10
